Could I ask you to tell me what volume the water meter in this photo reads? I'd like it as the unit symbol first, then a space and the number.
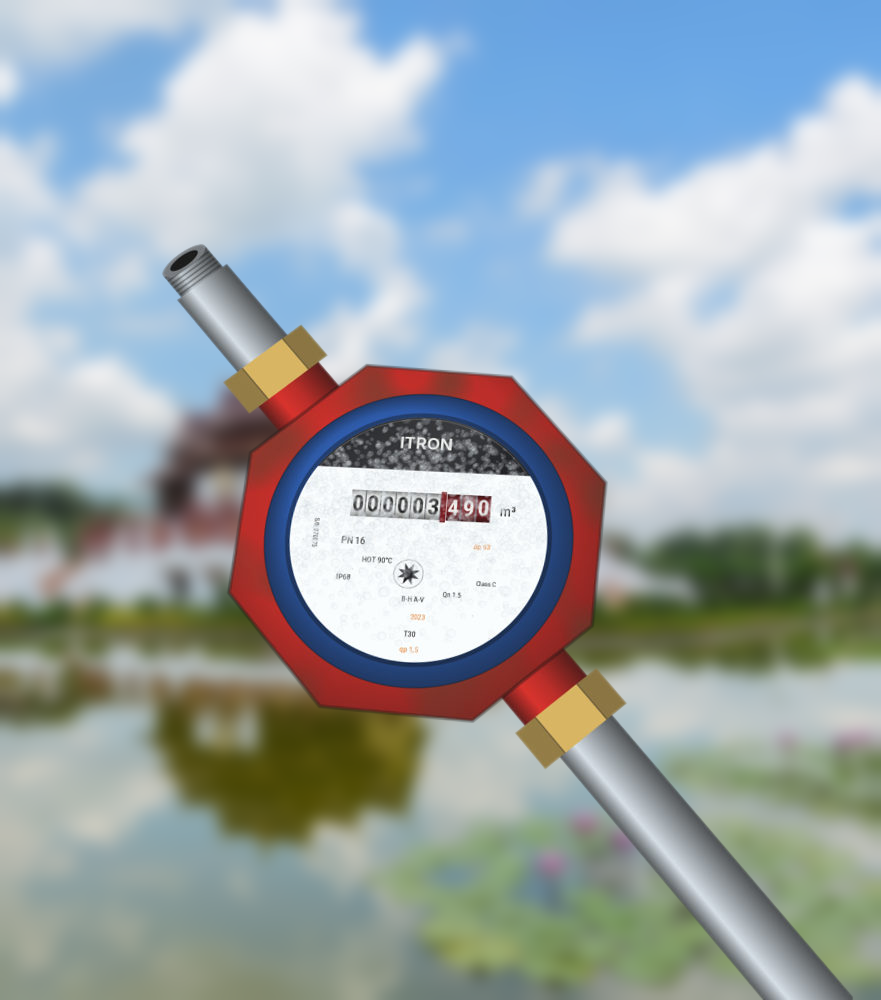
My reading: m³ 3.490
